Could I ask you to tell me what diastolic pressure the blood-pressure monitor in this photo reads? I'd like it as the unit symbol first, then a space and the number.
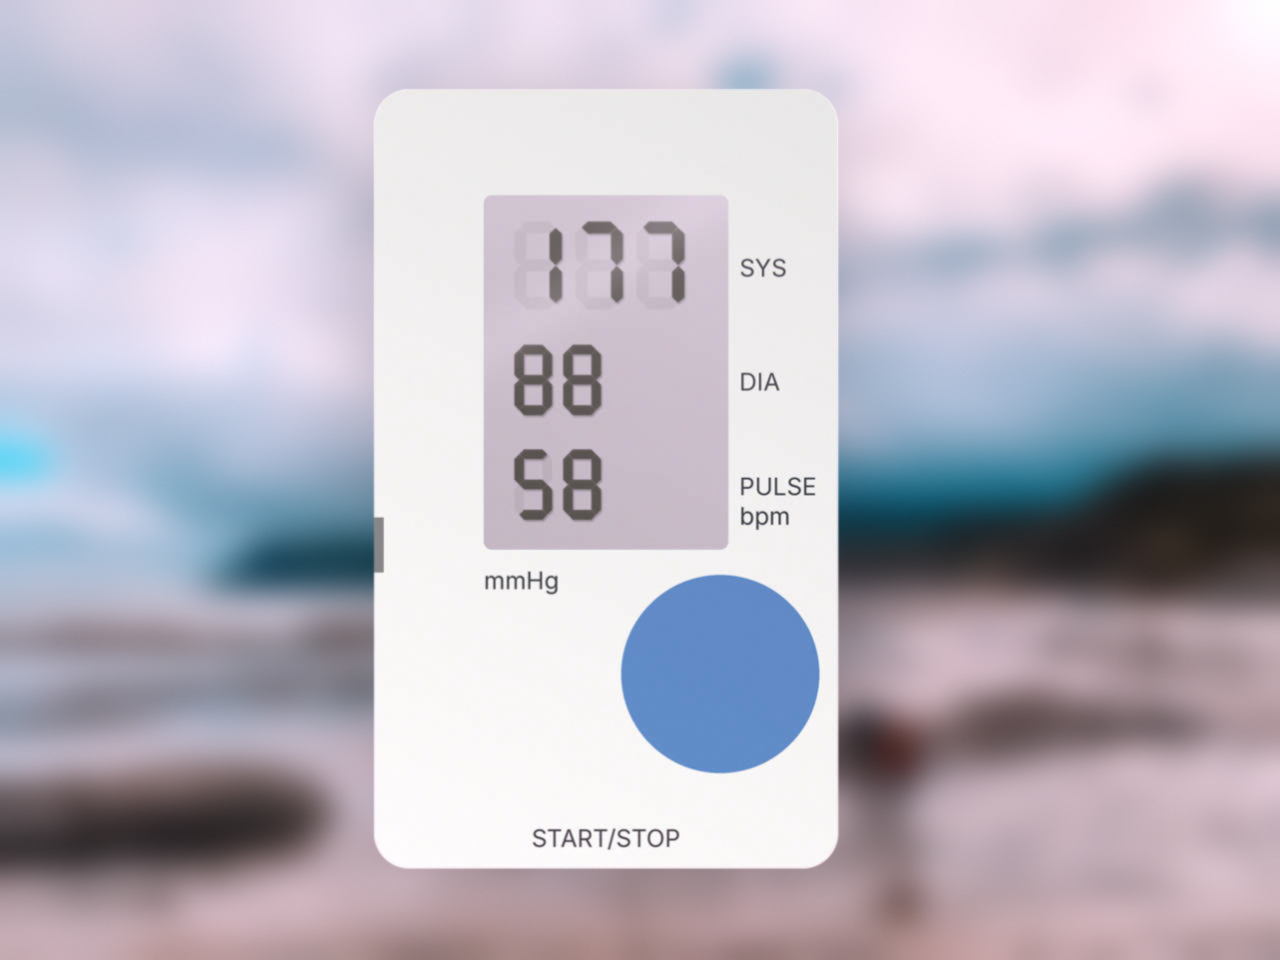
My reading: mmHg 88
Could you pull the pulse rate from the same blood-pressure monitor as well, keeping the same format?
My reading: bpm 58
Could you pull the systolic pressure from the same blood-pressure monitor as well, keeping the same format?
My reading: mmHg 177
